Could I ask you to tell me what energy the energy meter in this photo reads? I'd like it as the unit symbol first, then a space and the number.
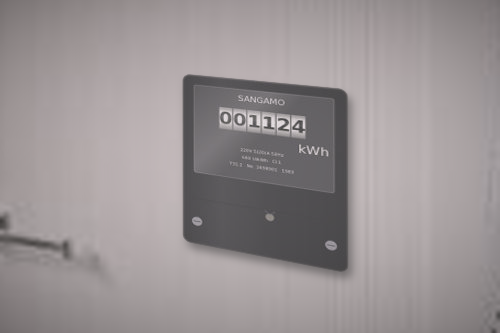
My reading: kWh 1124
